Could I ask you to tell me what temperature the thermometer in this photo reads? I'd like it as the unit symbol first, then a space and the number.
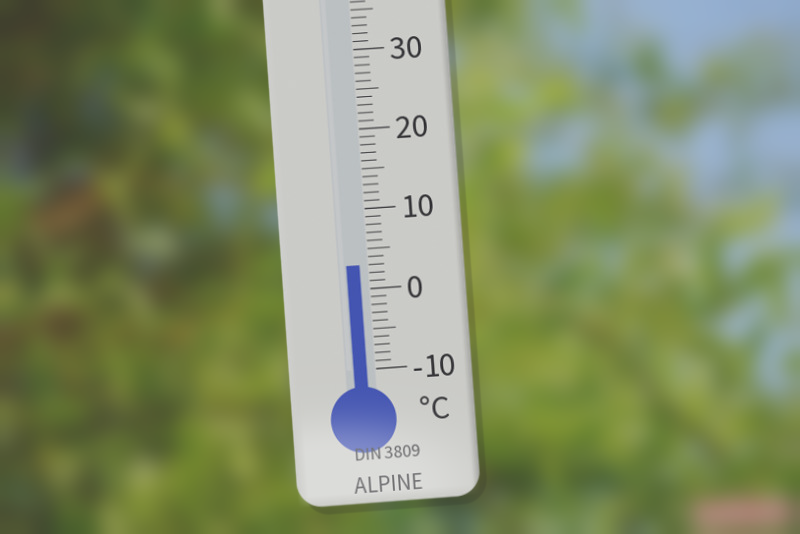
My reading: °C 3
